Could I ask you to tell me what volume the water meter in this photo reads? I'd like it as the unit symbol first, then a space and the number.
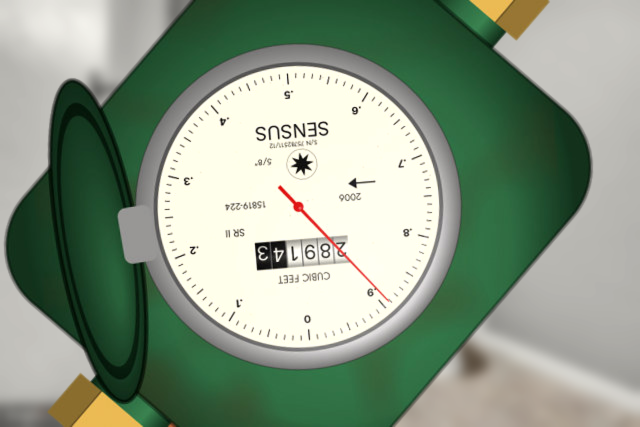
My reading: ft³ 289142.89
